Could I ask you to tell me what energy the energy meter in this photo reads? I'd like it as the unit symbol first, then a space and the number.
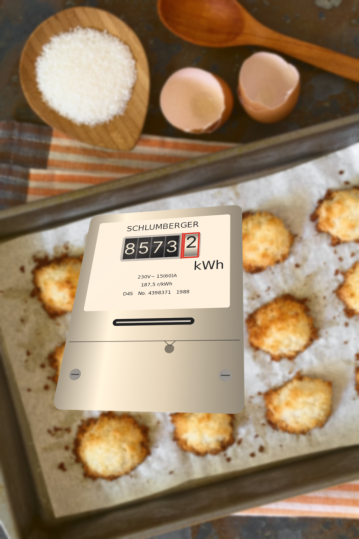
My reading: kWh 8573.2
